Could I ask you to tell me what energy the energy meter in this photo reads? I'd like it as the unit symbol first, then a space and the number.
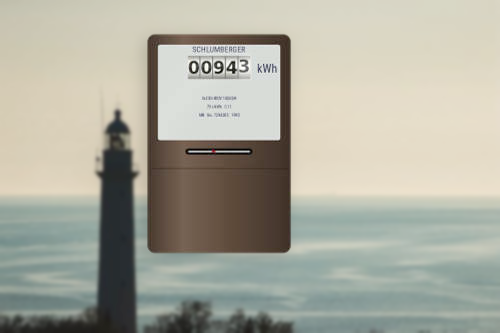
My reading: kWh 943
